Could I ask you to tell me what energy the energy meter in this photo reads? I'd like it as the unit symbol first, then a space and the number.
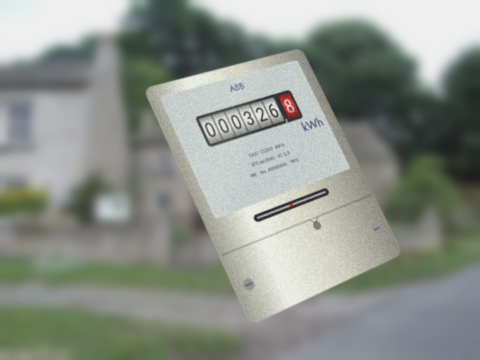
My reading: kWh 326.8
